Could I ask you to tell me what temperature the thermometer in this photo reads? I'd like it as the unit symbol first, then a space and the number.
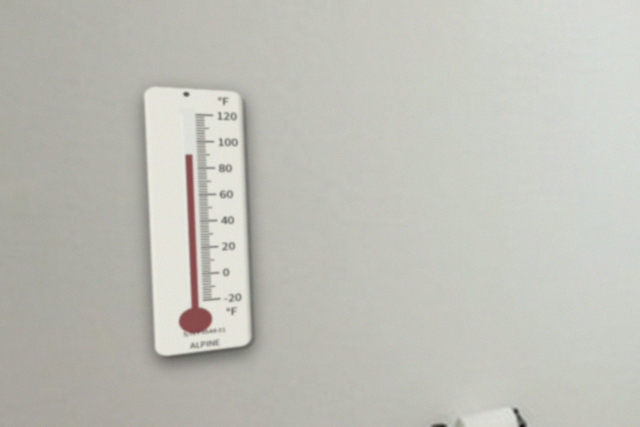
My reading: °F 90
